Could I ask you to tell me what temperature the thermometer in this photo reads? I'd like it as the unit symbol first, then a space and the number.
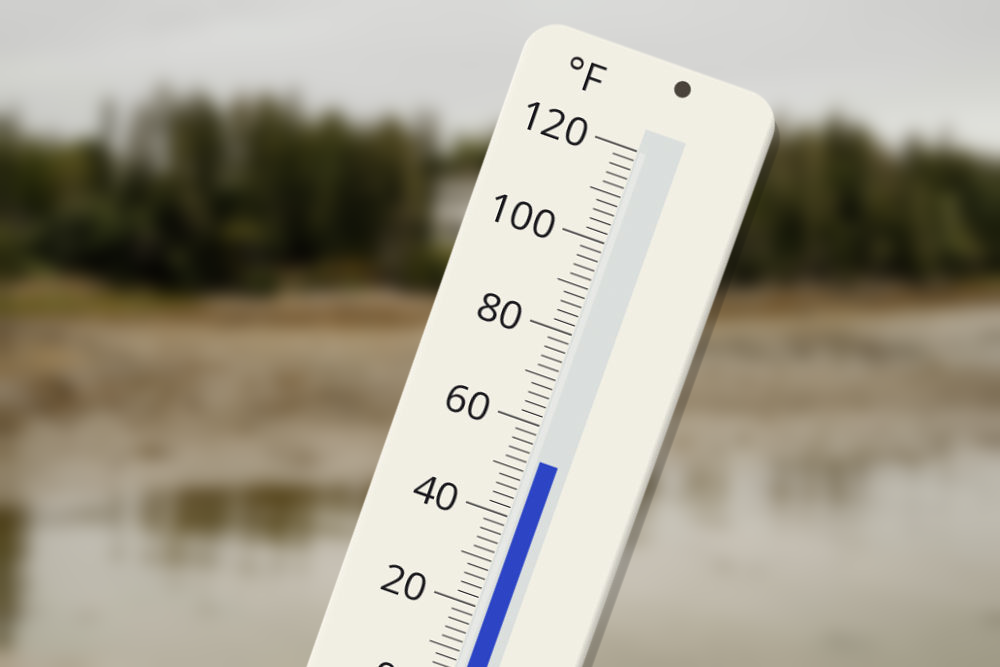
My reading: °F 53
